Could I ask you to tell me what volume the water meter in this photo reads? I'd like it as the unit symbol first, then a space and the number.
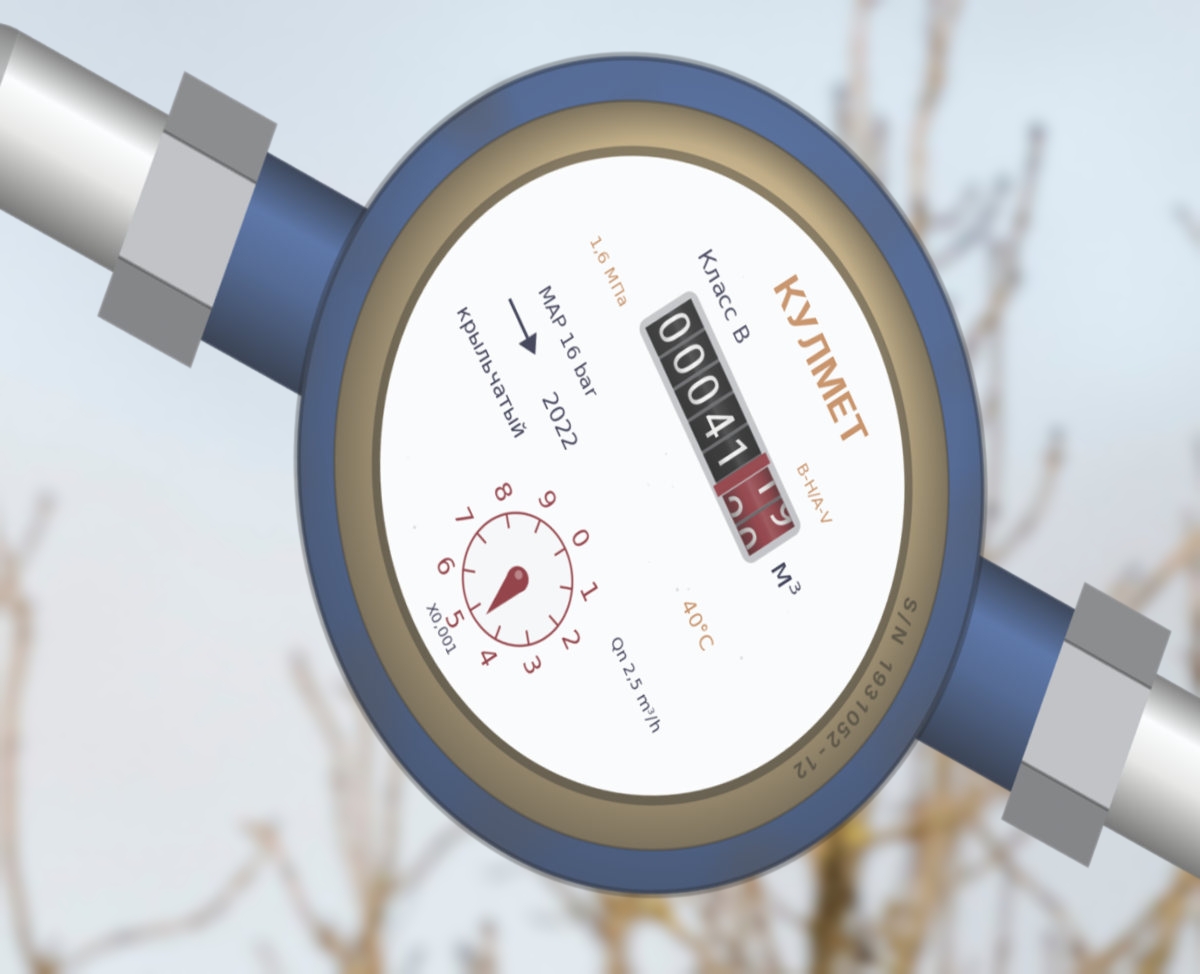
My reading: m³ 41.194
